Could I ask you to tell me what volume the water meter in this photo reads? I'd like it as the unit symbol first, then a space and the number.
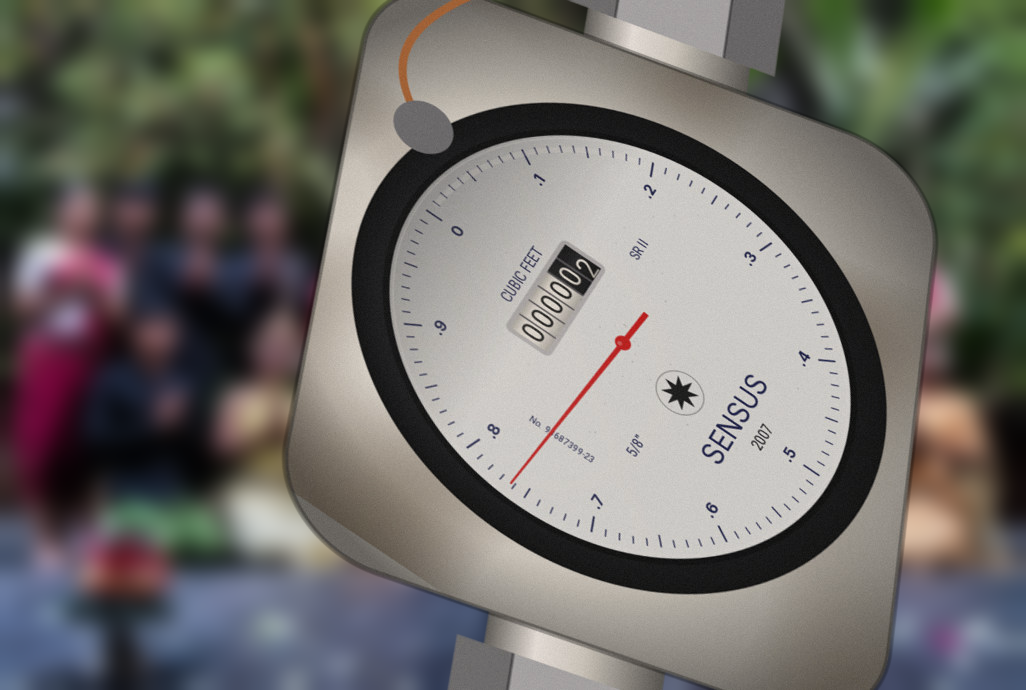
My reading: ft³ 1.76
